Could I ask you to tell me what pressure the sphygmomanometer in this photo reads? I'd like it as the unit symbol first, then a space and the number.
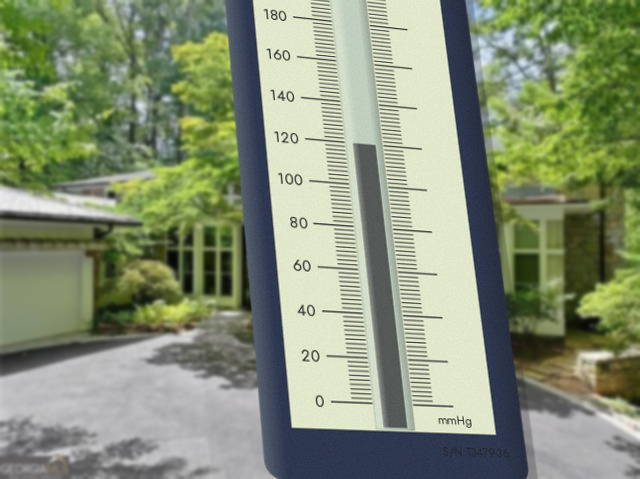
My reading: mmHg 120
